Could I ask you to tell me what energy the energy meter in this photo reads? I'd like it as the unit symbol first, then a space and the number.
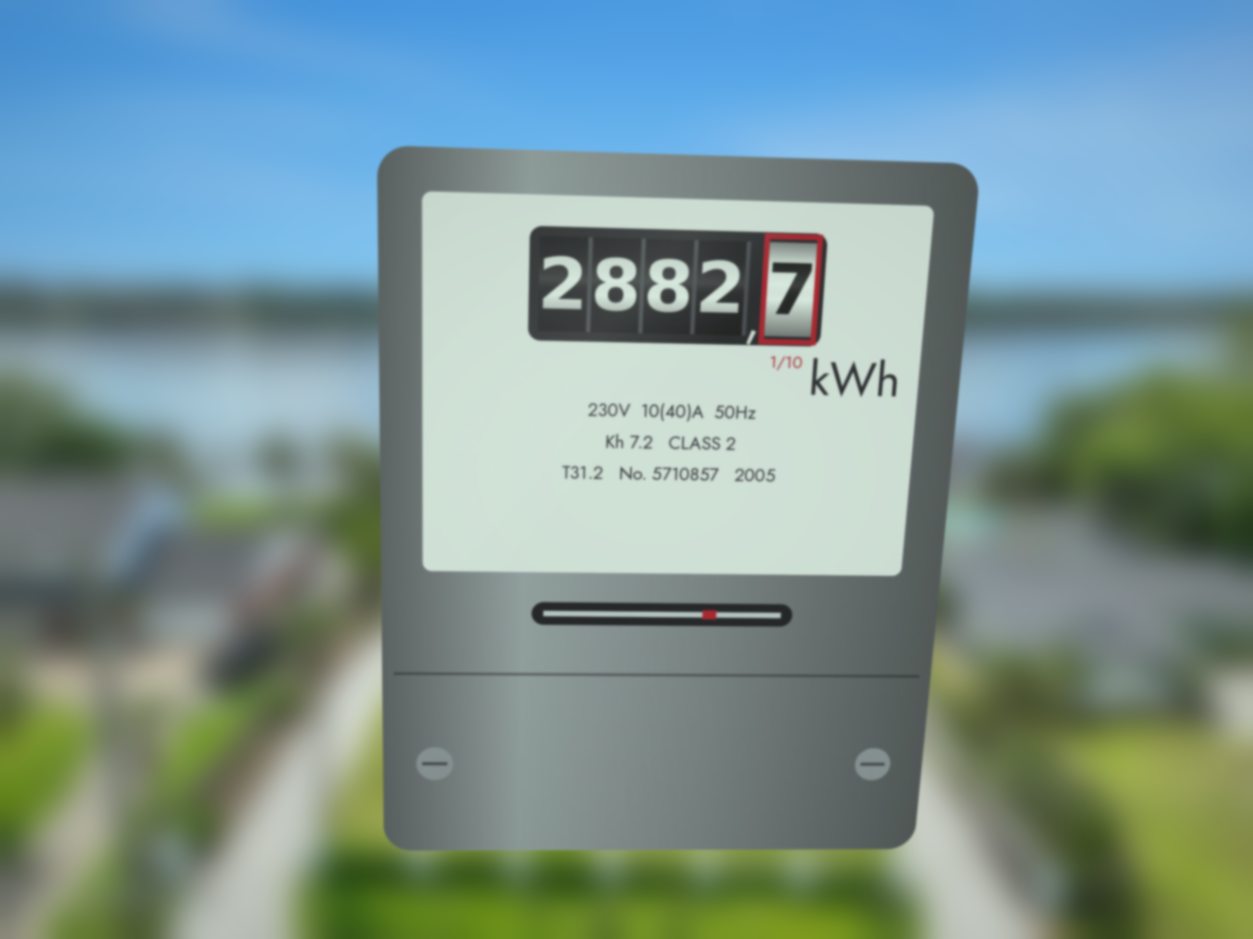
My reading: kWh 2882.7
